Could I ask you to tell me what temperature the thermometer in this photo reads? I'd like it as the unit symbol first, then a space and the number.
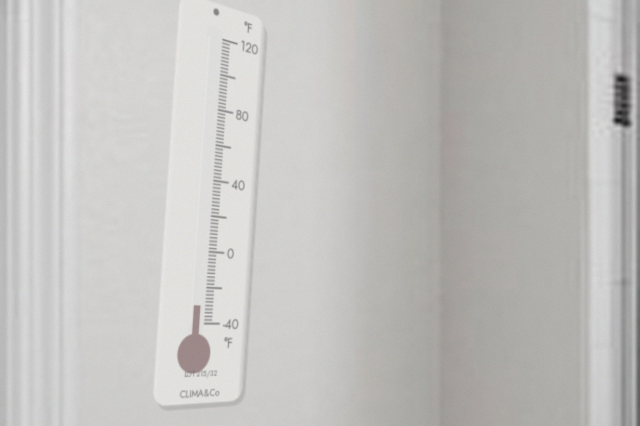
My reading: °F -30
